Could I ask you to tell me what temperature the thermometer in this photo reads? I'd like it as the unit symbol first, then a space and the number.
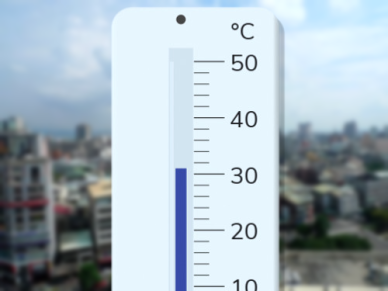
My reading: °C 31
